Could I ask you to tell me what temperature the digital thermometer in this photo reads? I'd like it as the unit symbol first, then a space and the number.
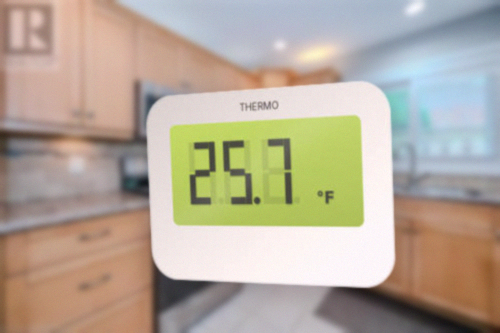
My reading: °F 25.7
